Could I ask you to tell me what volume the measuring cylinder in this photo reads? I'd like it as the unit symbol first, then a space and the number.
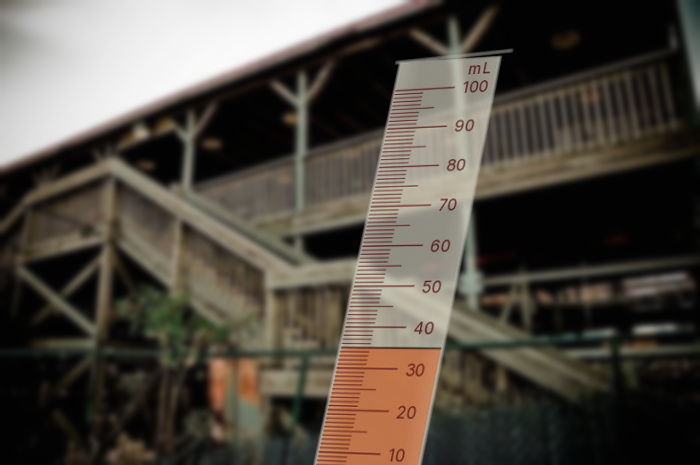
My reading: mL 35
